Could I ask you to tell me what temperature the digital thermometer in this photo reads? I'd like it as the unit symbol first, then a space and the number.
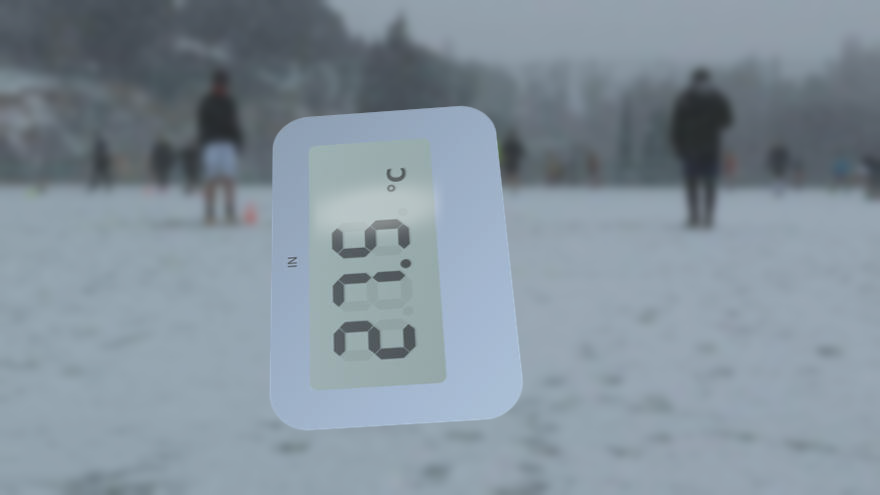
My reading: °C 27.5
